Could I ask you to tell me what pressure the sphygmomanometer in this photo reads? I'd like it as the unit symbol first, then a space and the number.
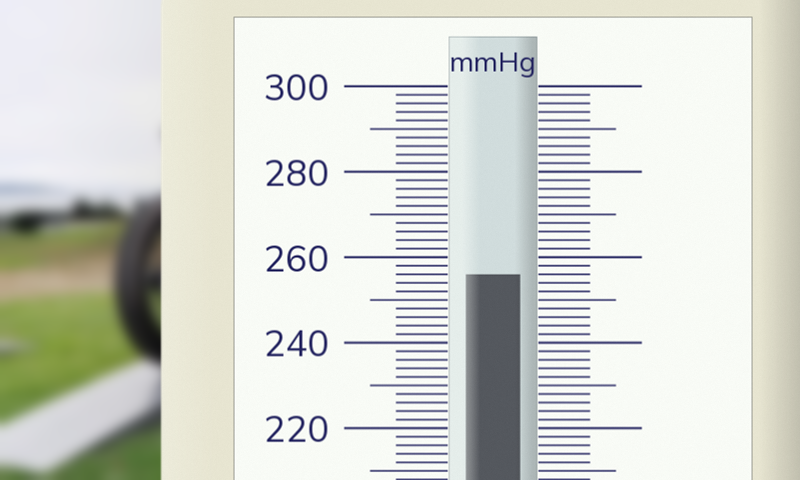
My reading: mmHg 256
